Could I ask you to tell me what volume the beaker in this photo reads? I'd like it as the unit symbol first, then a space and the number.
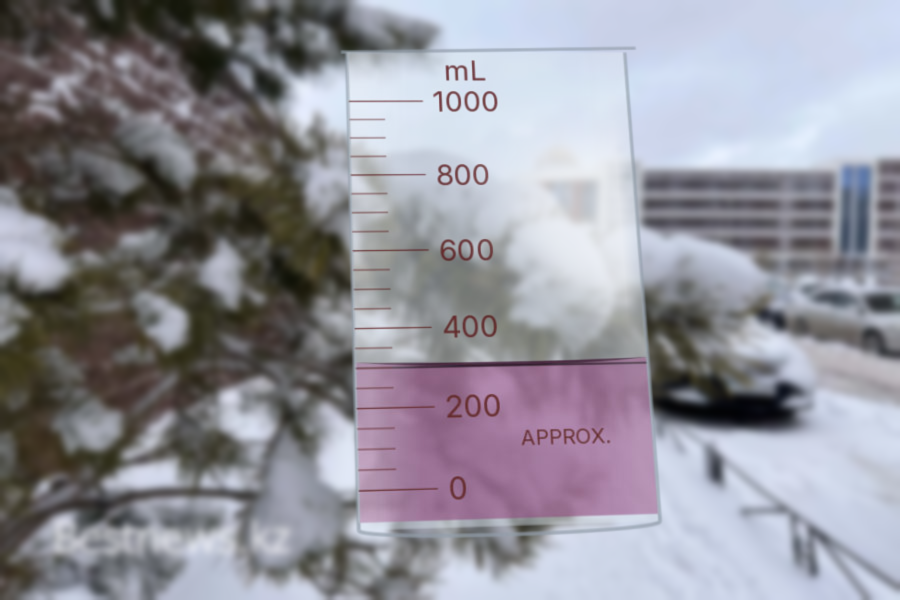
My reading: mL 300
